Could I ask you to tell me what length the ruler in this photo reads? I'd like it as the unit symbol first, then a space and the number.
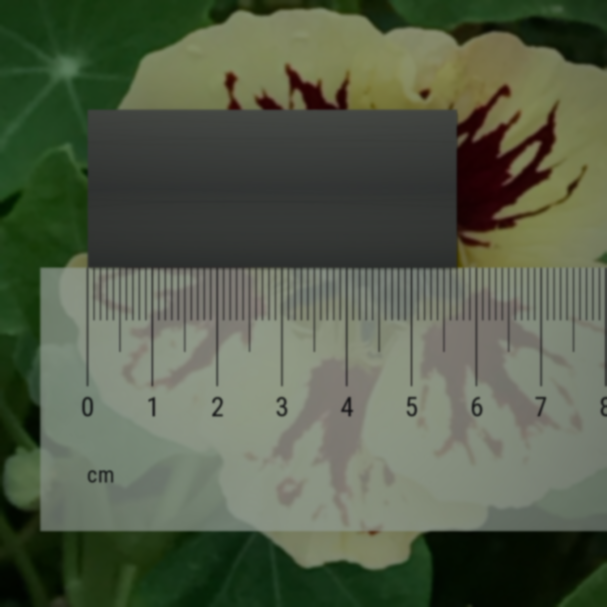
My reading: cm 5.7
